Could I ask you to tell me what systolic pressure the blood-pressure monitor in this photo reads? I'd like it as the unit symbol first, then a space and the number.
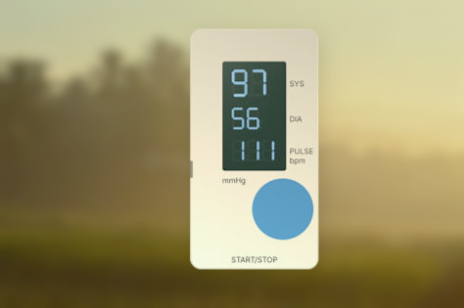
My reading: mmHg 97
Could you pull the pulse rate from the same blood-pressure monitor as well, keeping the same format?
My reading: bpm 111
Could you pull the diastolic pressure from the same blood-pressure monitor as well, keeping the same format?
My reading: mmHg 56
